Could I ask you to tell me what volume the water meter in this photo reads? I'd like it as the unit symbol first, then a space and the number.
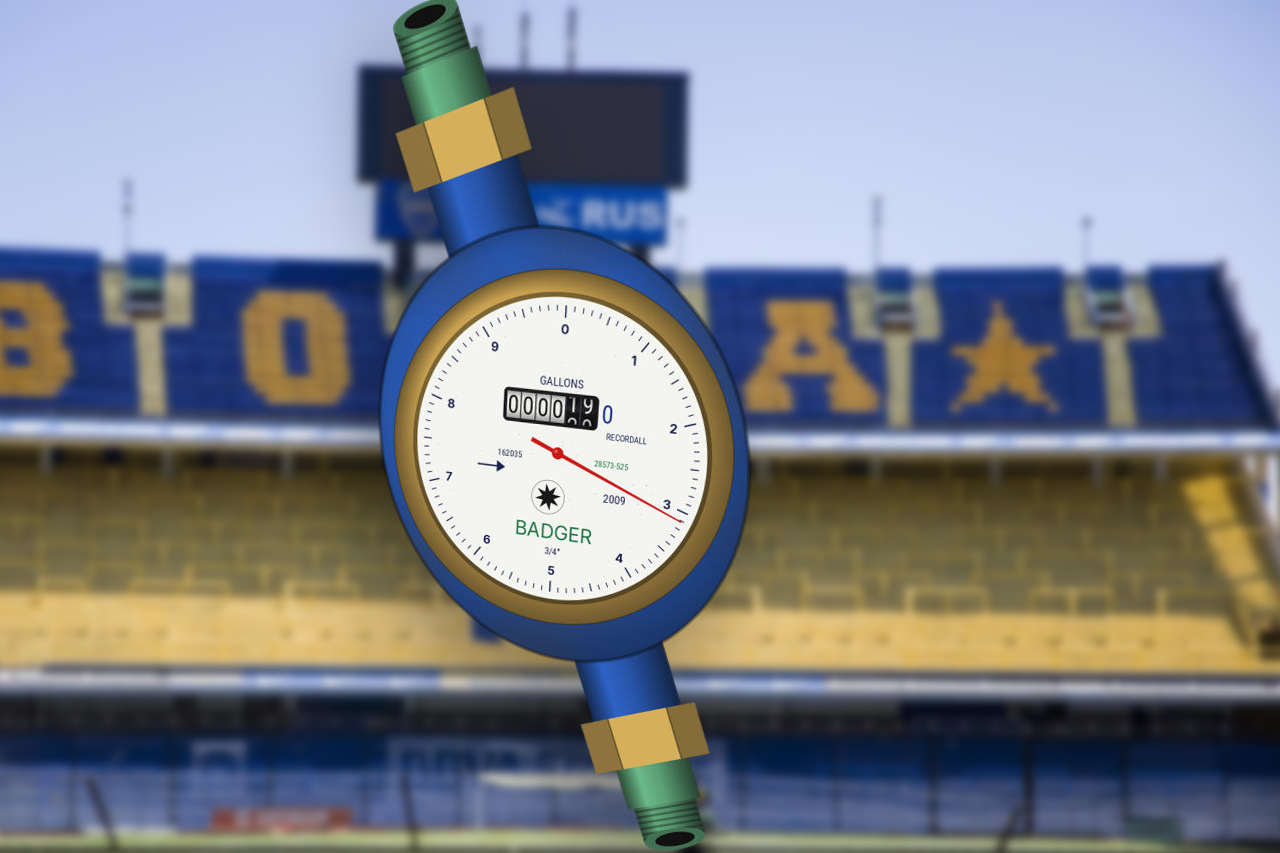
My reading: gal 193.1
